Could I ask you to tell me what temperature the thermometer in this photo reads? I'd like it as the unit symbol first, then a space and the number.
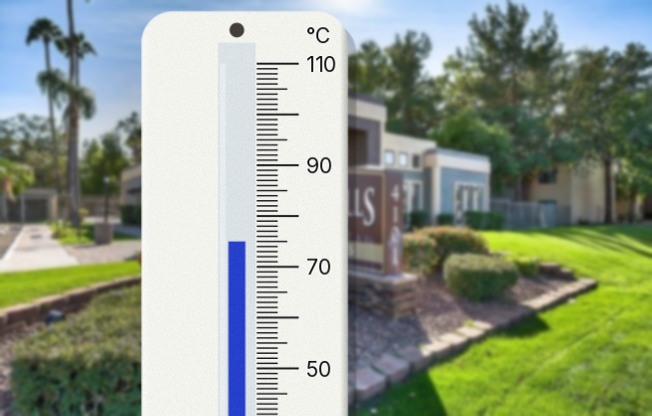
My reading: °C 75
